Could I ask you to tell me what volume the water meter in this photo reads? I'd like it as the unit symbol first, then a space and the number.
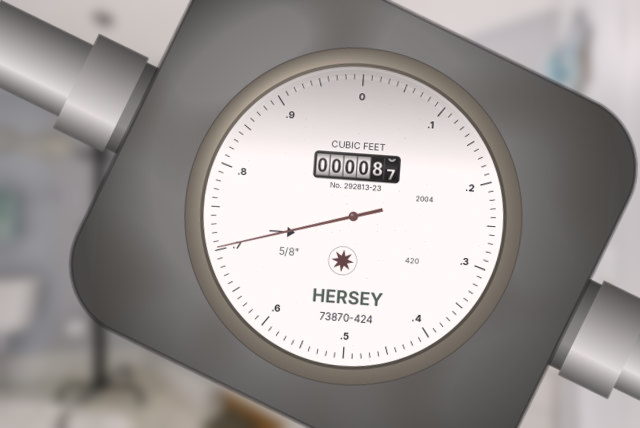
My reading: ft³ 86.70
